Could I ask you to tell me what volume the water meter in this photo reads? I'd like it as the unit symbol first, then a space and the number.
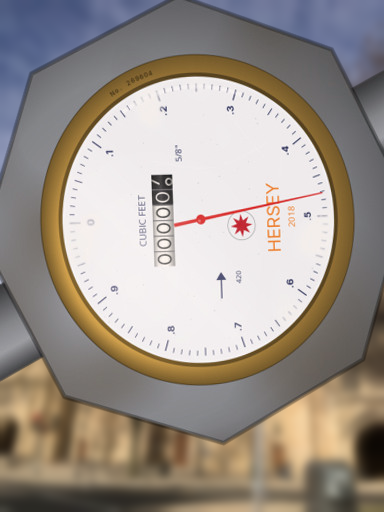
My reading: ft³ 7.47
